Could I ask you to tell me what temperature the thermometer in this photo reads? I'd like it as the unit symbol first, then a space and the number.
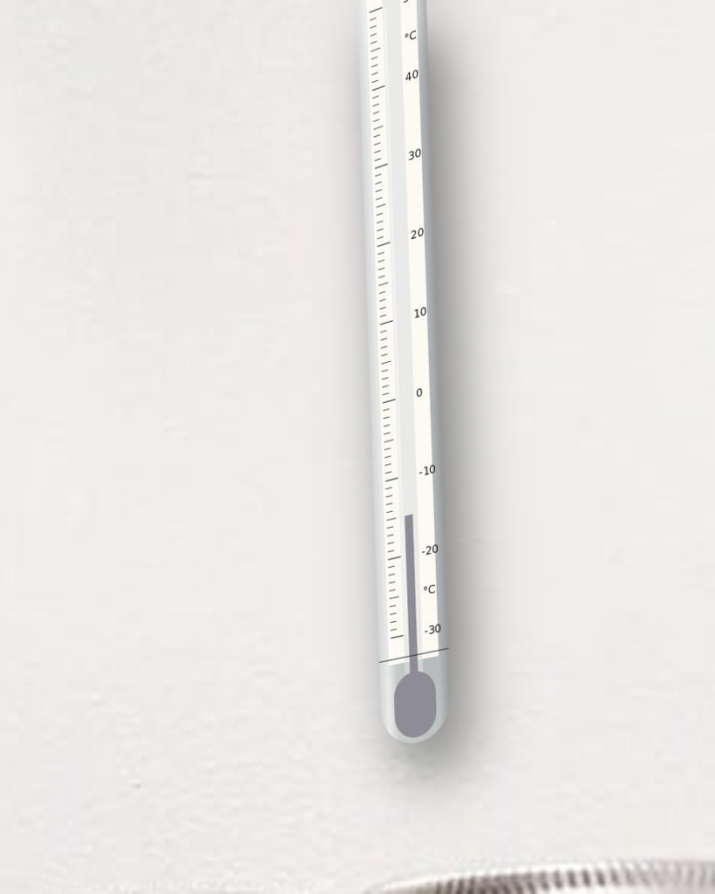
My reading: °C -15
